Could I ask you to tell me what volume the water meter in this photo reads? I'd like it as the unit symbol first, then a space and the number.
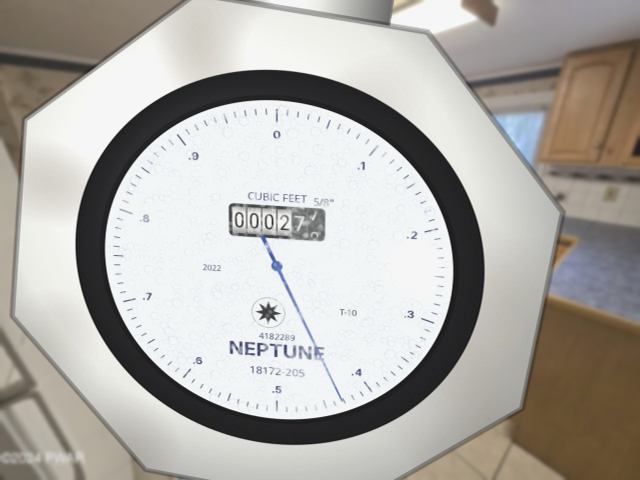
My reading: ft³ 277.43
